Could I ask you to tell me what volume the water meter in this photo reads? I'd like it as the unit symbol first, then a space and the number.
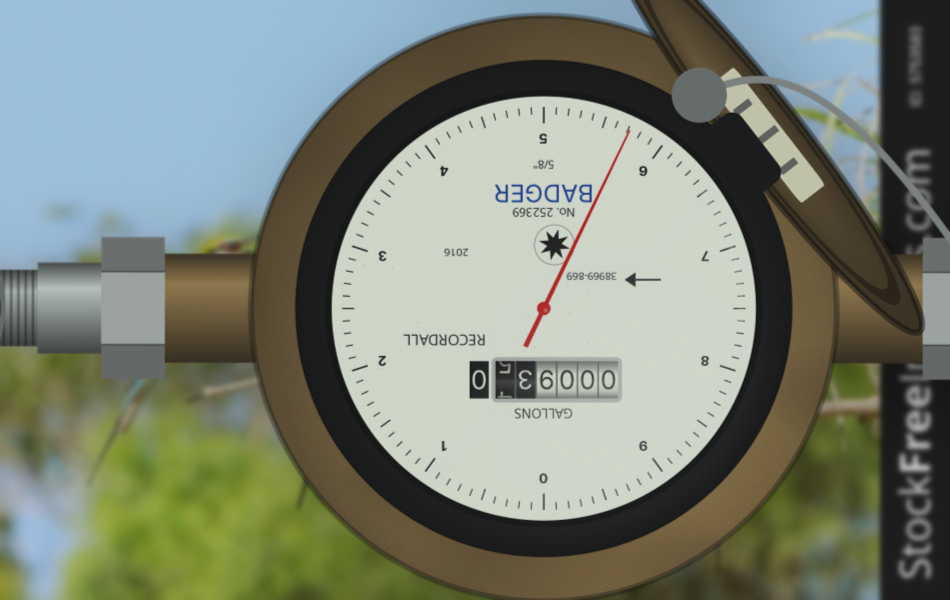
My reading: gal 9345.7
